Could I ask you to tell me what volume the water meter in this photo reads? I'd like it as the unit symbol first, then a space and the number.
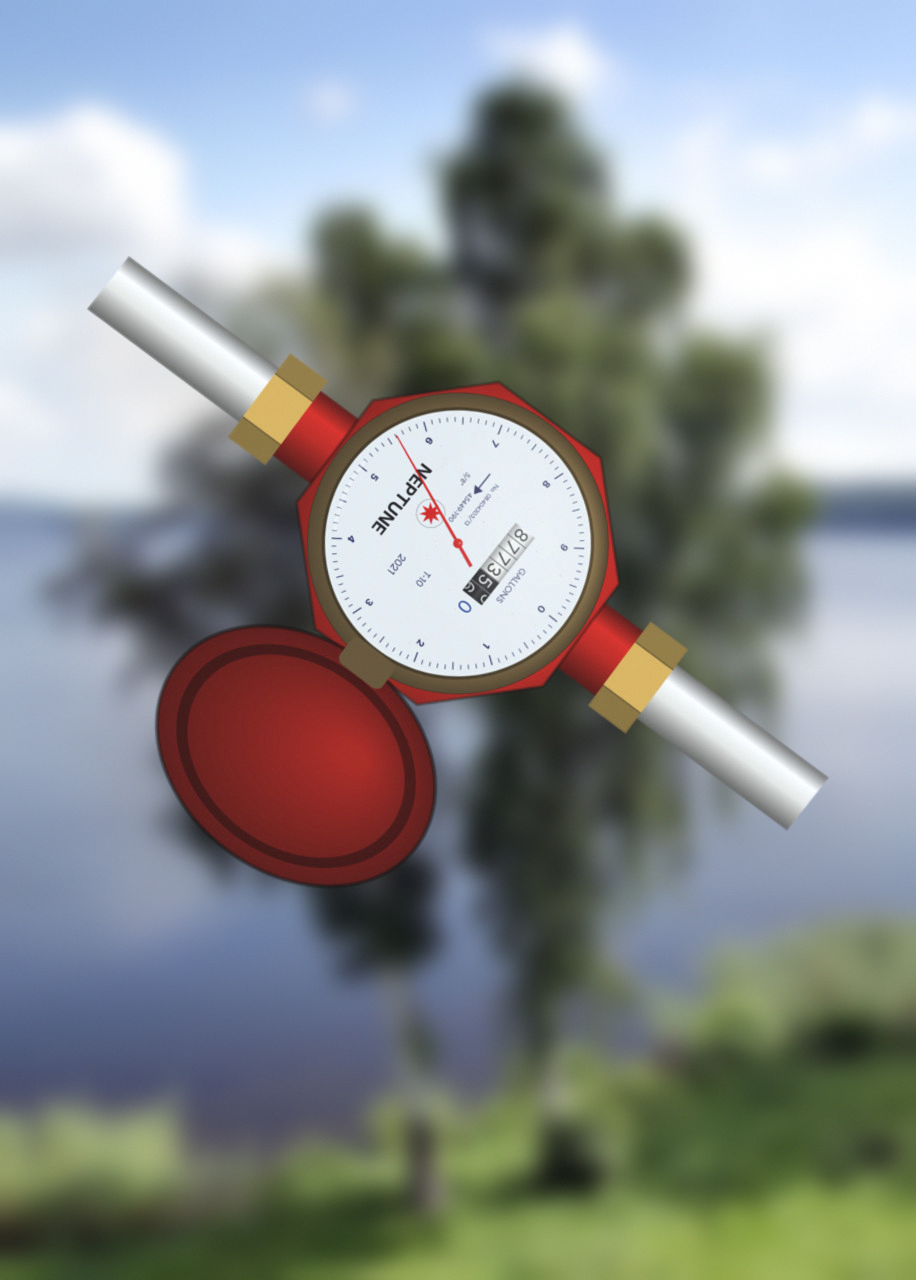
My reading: gal 8773555.6
